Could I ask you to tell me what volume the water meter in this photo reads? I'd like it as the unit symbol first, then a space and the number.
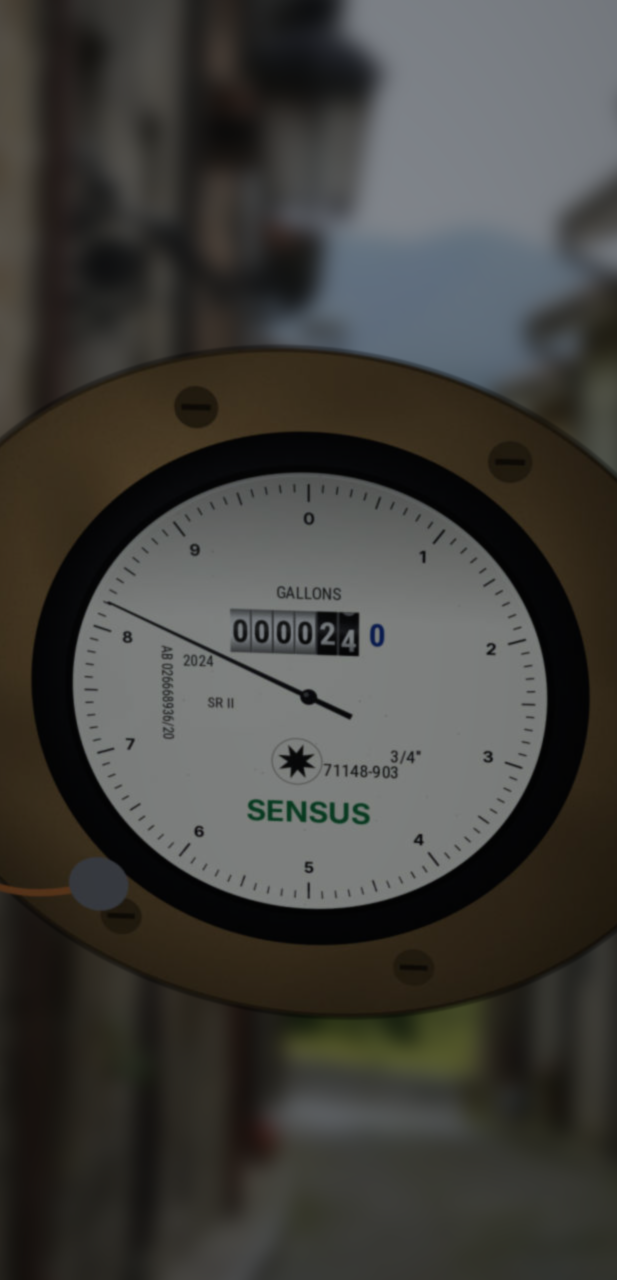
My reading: gal 238.2
